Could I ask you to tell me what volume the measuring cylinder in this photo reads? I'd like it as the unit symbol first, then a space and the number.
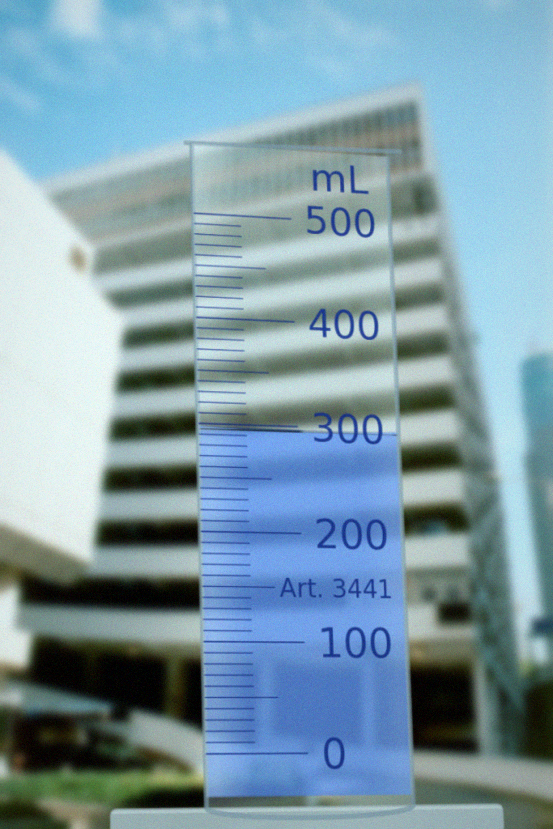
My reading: mL 295
